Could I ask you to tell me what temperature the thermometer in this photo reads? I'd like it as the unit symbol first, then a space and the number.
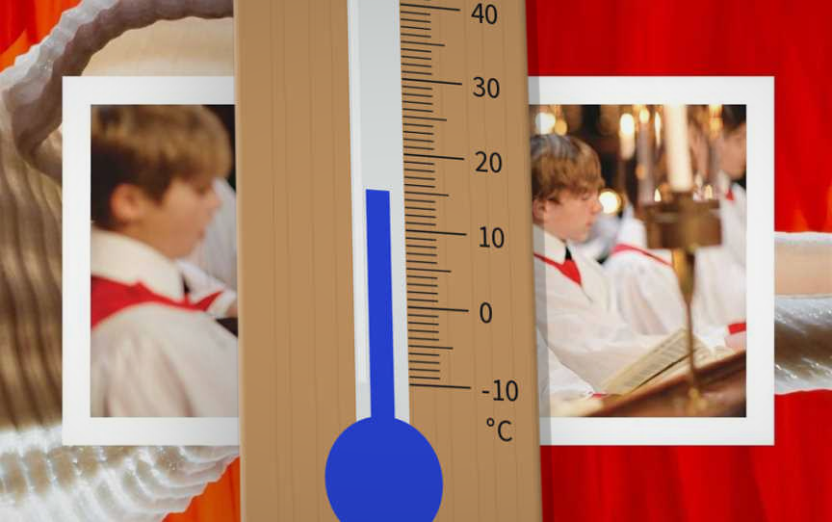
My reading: °C 15
